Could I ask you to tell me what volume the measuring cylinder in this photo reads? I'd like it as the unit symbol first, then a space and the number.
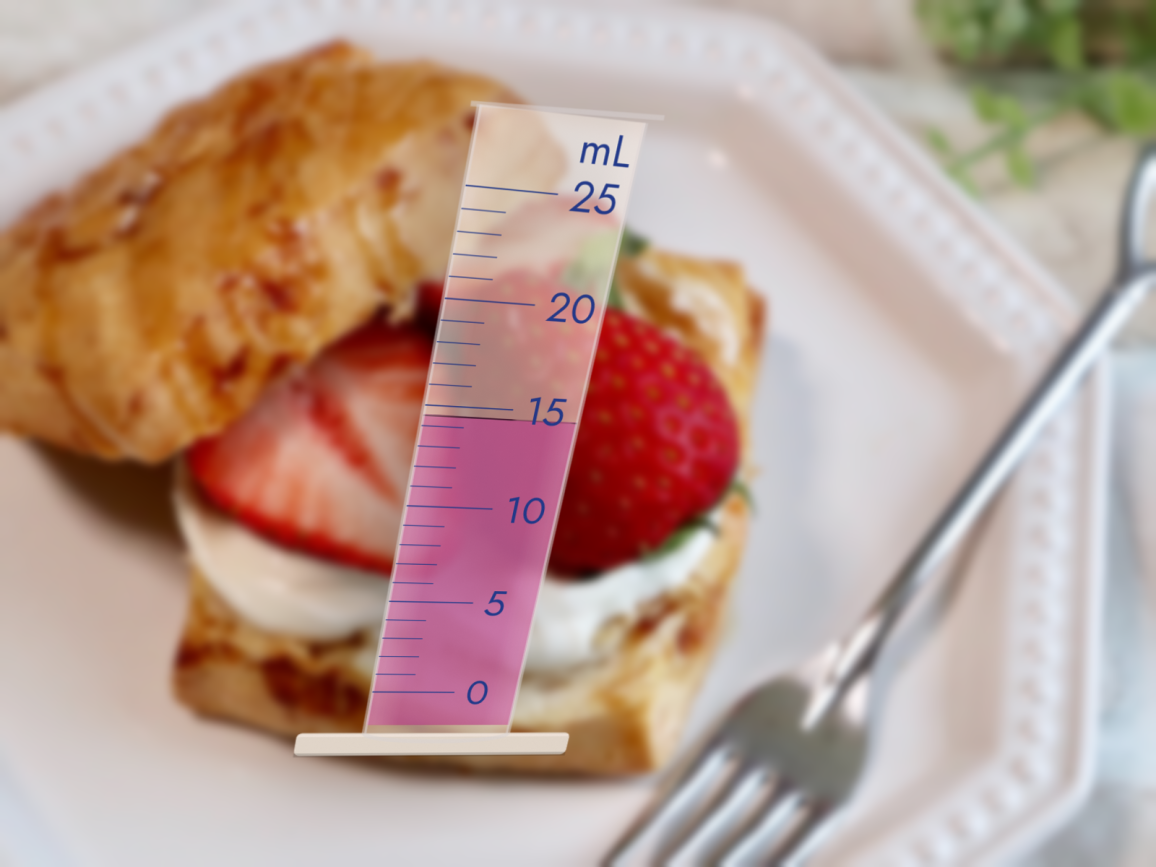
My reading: mL 14.5
